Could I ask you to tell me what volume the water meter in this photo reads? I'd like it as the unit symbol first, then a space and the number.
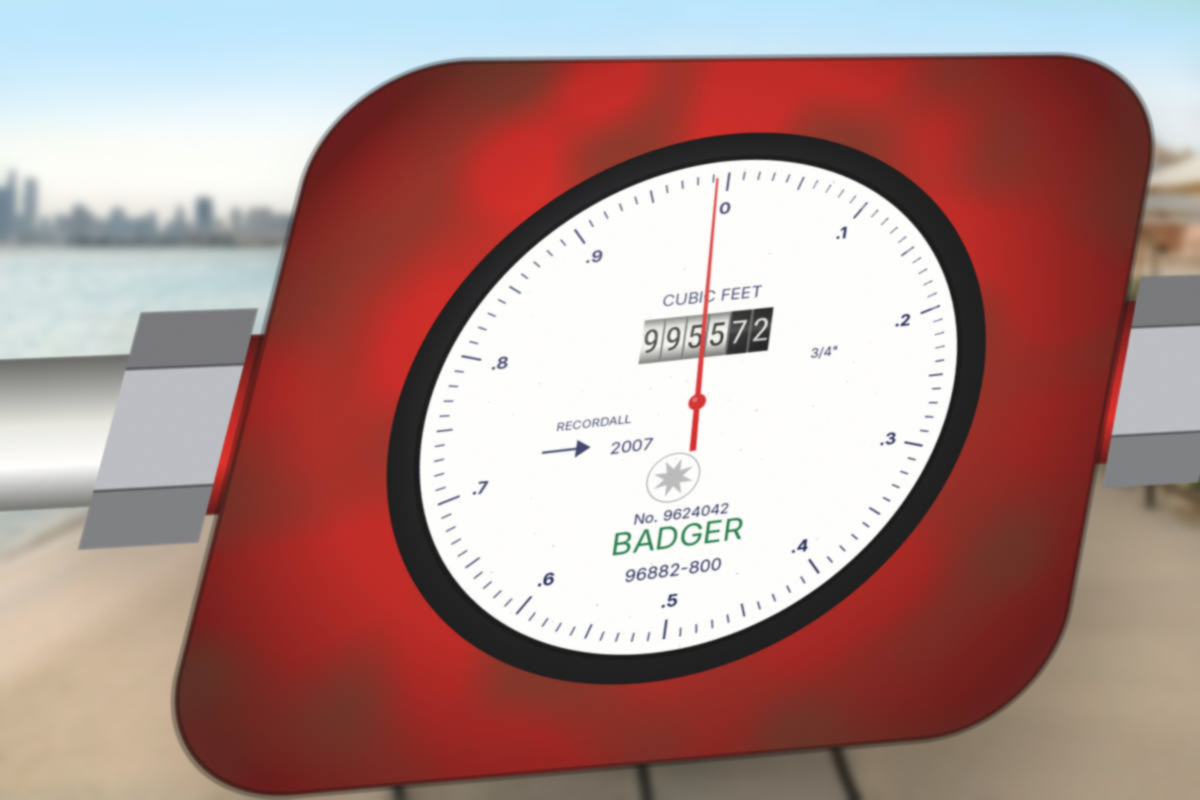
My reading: ft³ 995571.99
